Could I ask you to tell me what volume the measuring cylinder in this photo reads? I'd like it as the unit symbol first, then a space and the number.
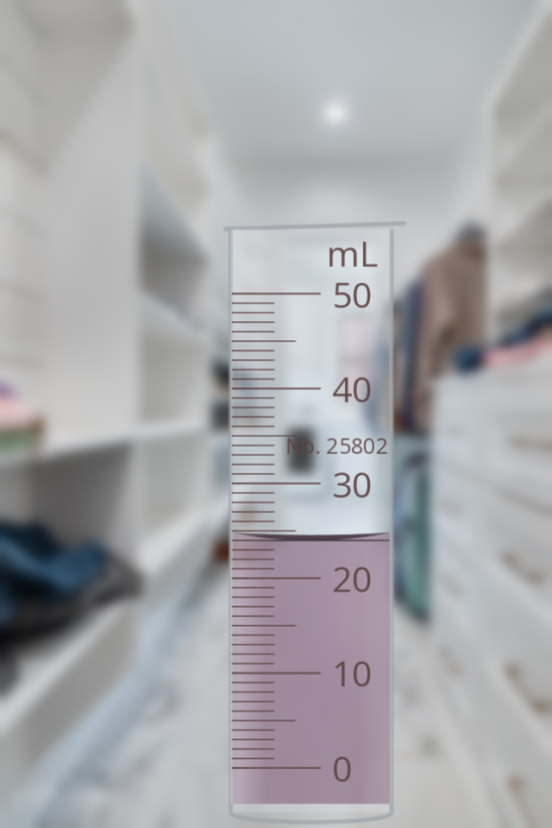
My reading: mL 24
